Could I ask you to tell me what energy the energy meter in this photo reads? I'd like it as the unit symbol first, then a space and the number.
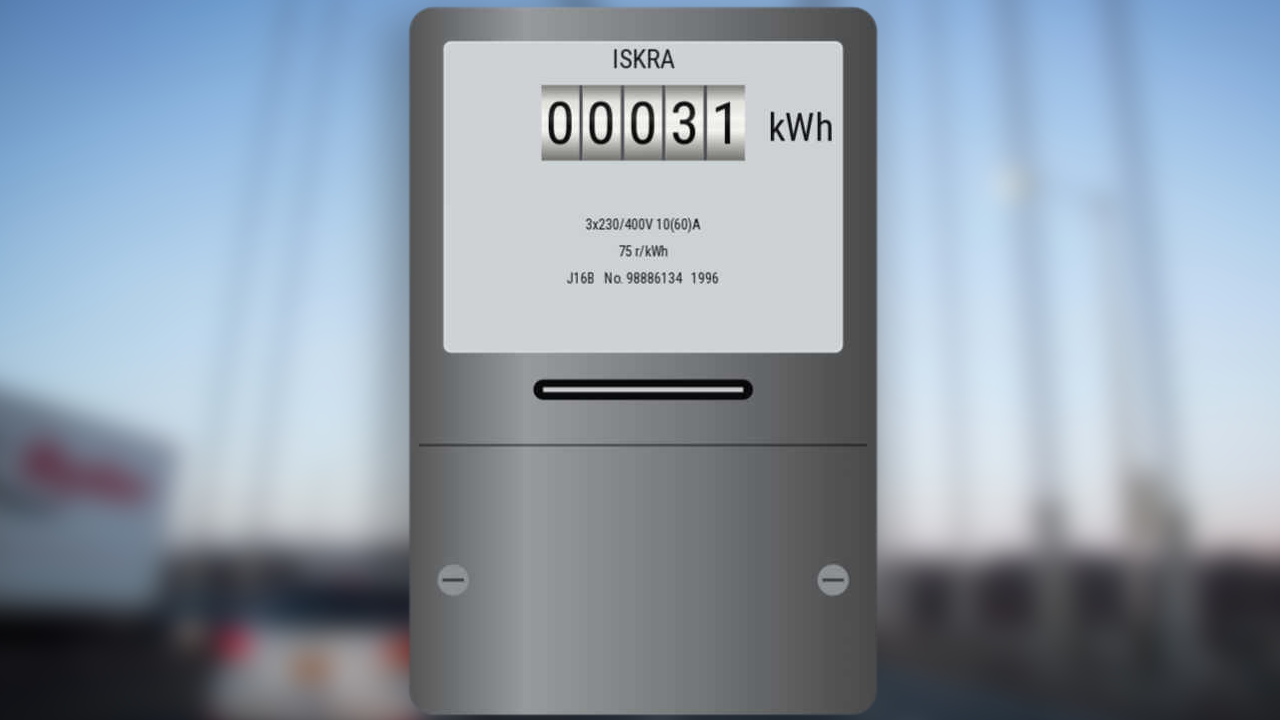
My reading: kWh 31
